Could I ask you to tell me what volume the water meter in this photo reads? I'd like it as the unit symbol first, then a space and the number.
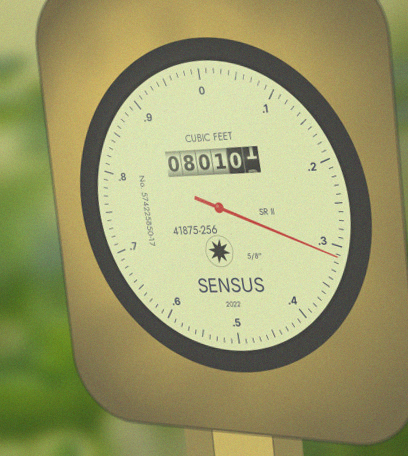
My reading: ft³ 80101.31
